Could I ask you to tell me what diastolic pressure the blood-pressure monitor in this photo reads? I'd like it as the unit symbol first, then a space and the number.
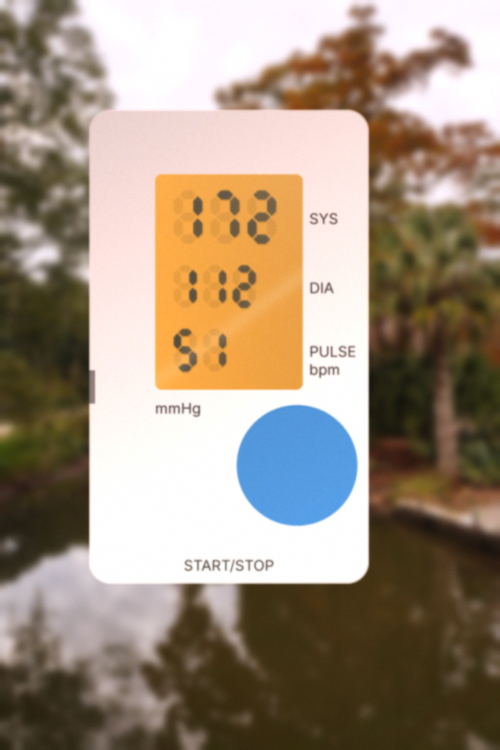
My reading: mmHg 112
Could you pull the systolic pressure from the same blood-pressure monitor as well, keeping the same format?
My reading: mmHg 172
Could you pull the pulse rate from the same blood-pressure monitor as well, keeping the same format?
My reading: bpm 51
